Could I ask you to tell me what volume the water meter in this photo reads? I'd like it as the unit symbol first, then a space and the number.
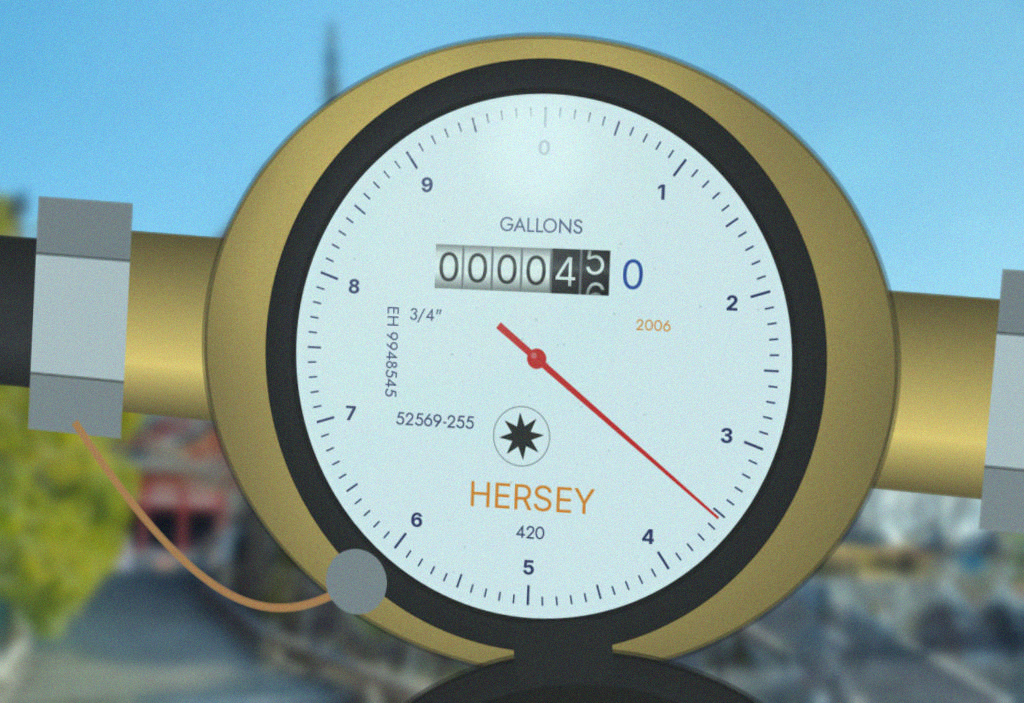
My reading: gal 453.5
